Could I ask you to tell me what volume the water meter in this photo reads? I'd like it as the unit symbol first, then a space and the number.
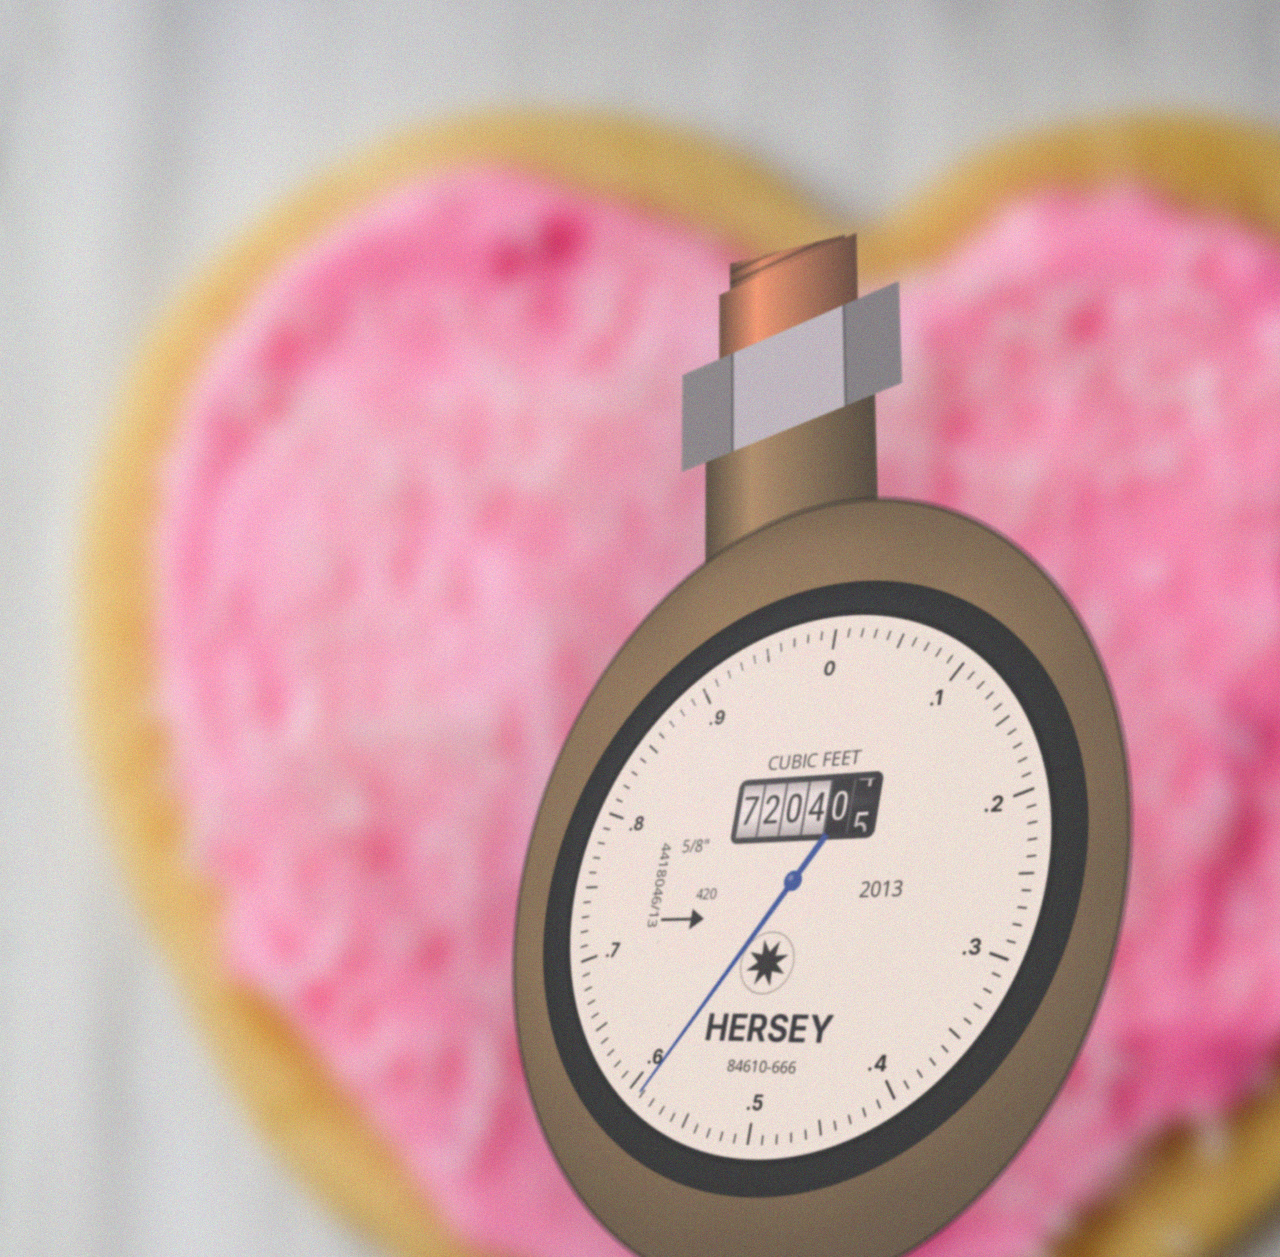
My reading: ft³ 720404.59
